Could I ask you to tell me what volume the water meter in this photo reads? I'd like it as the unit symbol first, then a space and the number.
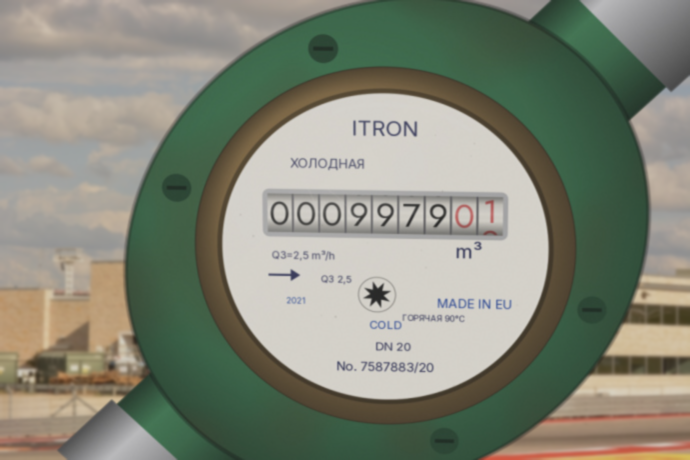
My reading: m³ 9979.01
